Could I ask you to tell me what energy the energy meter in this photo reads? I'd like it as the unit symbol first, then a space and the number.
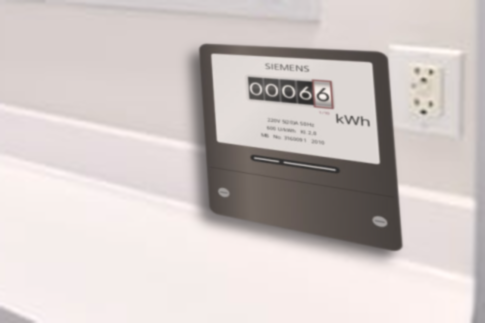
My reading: kWh 6.6
